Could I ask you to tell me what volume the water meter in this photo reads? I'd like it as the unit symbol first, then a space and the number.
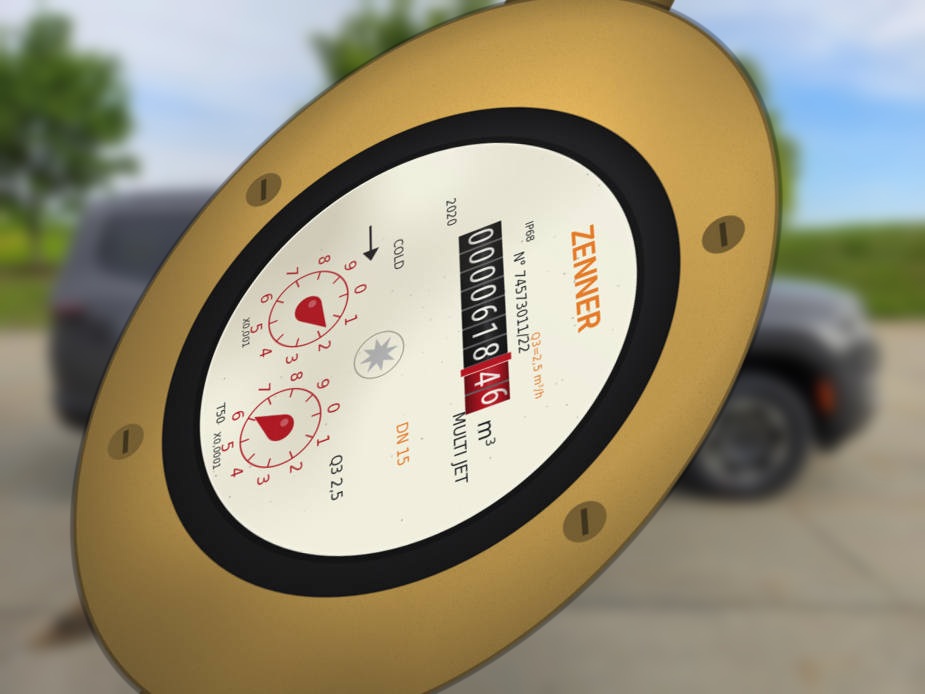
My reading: m³ 618.4616
